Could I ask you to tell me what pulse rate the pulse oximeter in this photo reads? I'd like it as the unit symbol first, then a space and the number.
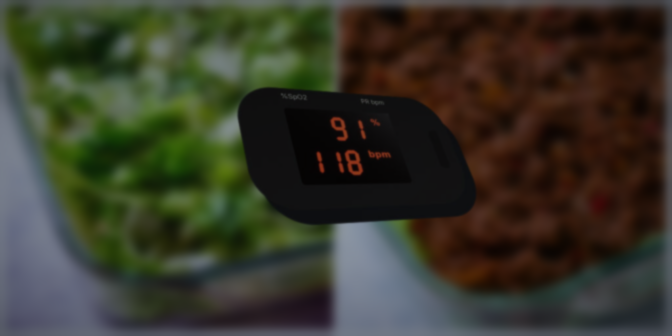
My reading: bpm 118
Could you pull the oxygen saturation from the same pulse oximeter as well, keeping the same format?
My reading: % 91
